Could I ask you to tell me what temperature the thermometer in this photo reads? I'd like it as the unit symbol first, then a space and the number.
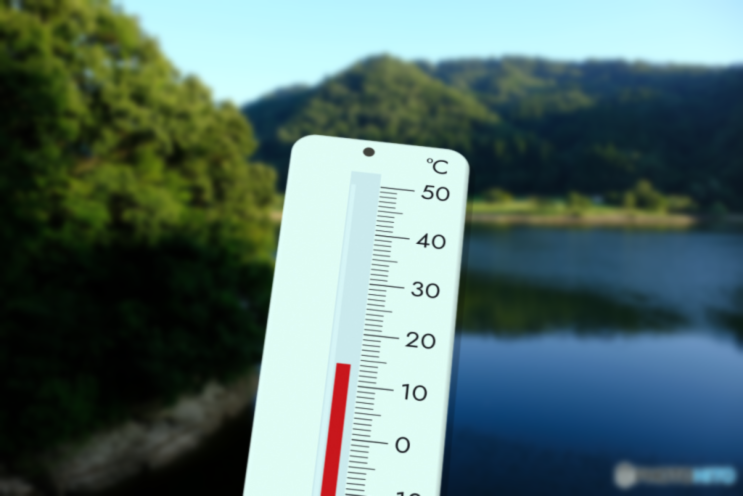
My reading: °C 14
